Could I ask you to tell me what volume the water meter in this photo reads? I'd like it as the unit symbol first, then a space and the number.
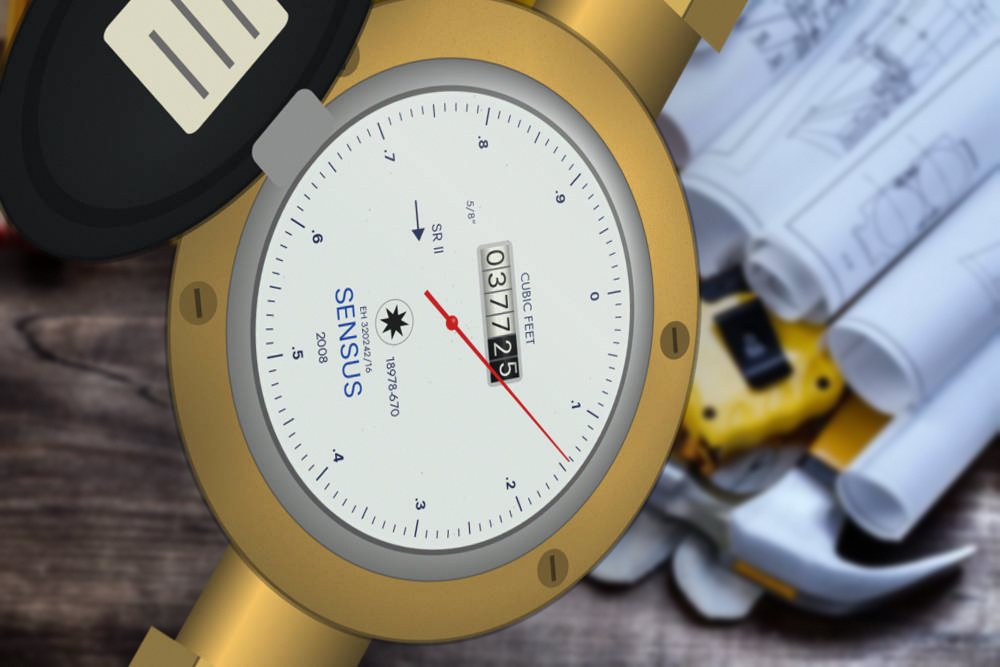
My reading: ft³ 37725.14
